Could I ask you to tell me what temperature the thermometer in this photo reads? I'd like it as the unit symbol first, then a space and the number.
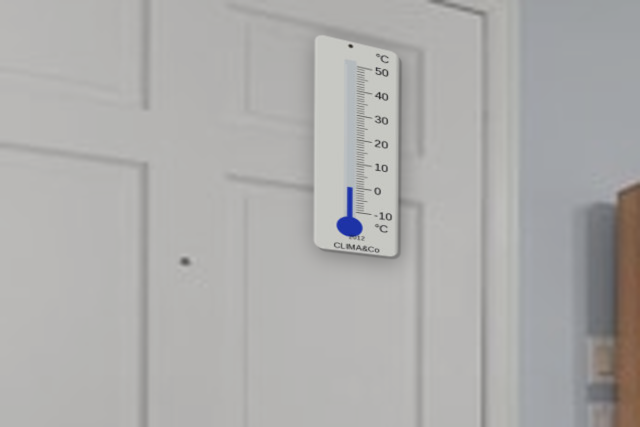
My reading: °C 0
